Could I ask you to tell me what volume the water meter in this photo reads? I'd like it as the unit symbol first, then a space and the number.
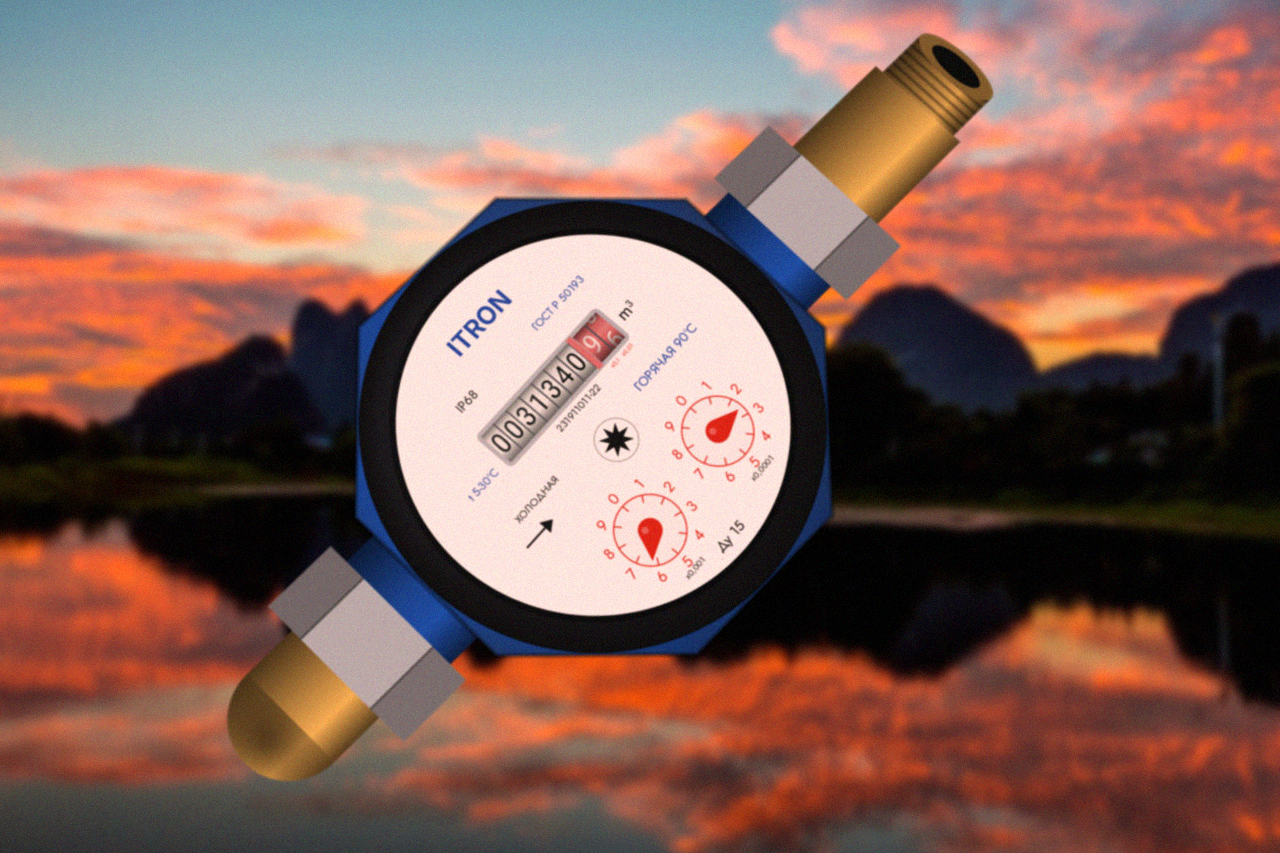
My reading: m³ 31340.9562
